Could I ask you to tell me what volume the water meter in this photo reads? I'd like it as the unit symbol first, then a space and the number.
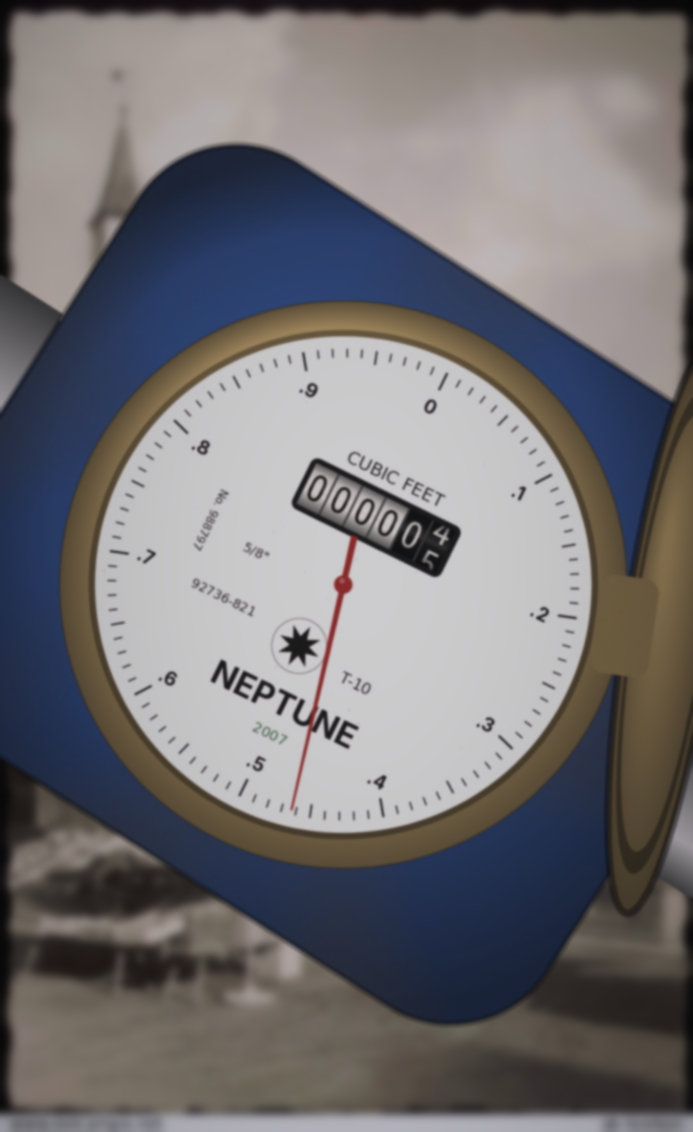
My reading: ft³ 4.46
